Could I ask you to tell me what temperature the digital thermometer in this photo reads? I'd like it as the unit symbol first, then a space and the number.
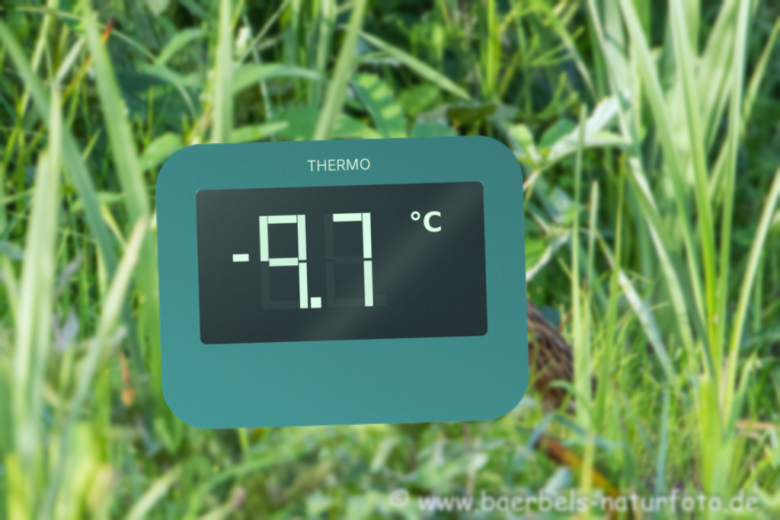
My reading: °C -9.7
